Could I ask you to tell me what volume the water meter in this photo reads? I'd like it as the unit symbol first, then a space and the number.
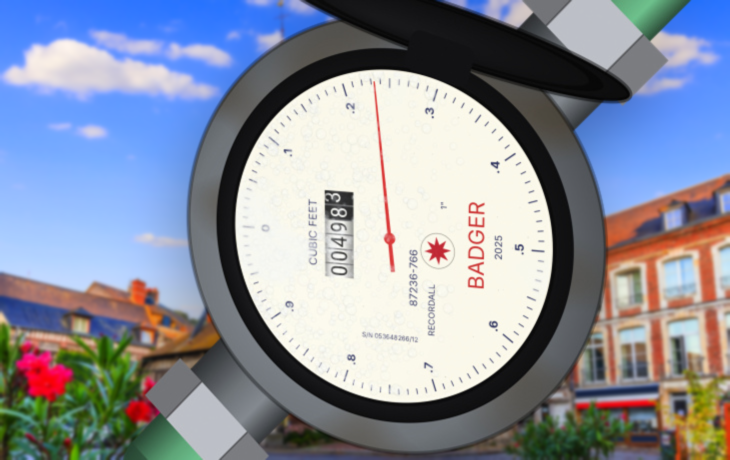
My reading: ft³ 4983.23
